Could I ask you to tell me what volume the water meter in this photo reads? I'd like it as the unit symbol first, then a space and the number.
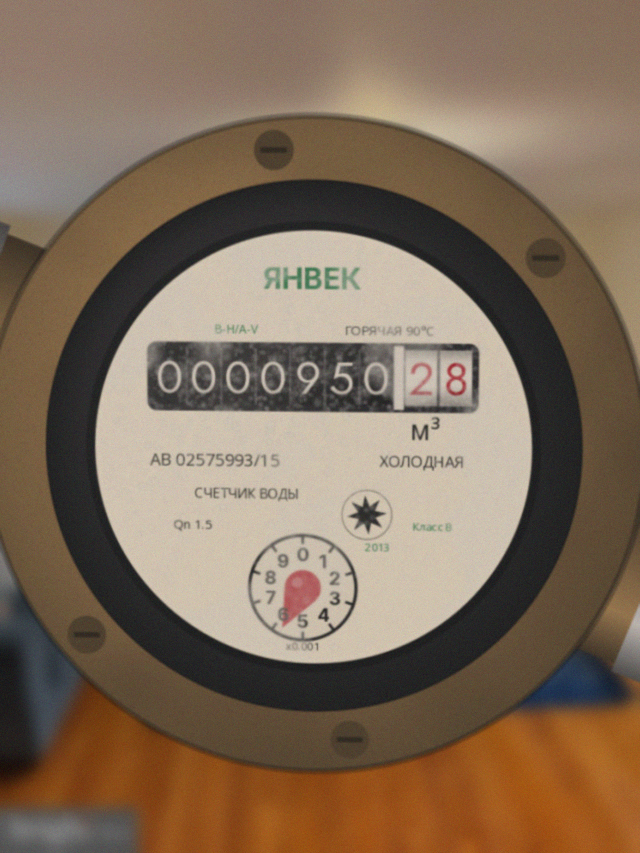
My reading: m³ 950.285
